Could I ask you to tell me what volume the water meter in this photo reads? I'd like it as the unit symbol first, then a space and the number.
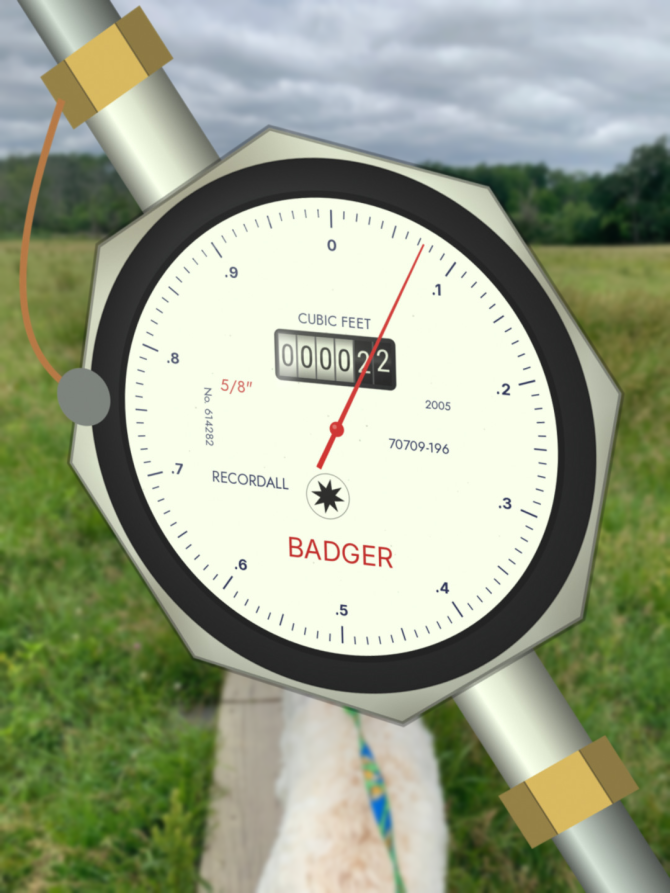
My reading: ft³ 22.07
